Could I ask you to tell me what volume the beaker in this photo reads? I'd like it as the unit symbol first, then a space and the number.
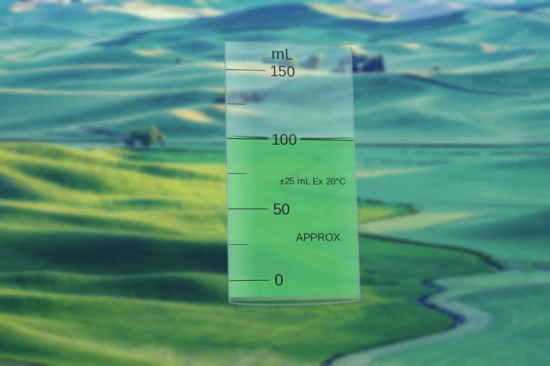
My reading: mL 100
